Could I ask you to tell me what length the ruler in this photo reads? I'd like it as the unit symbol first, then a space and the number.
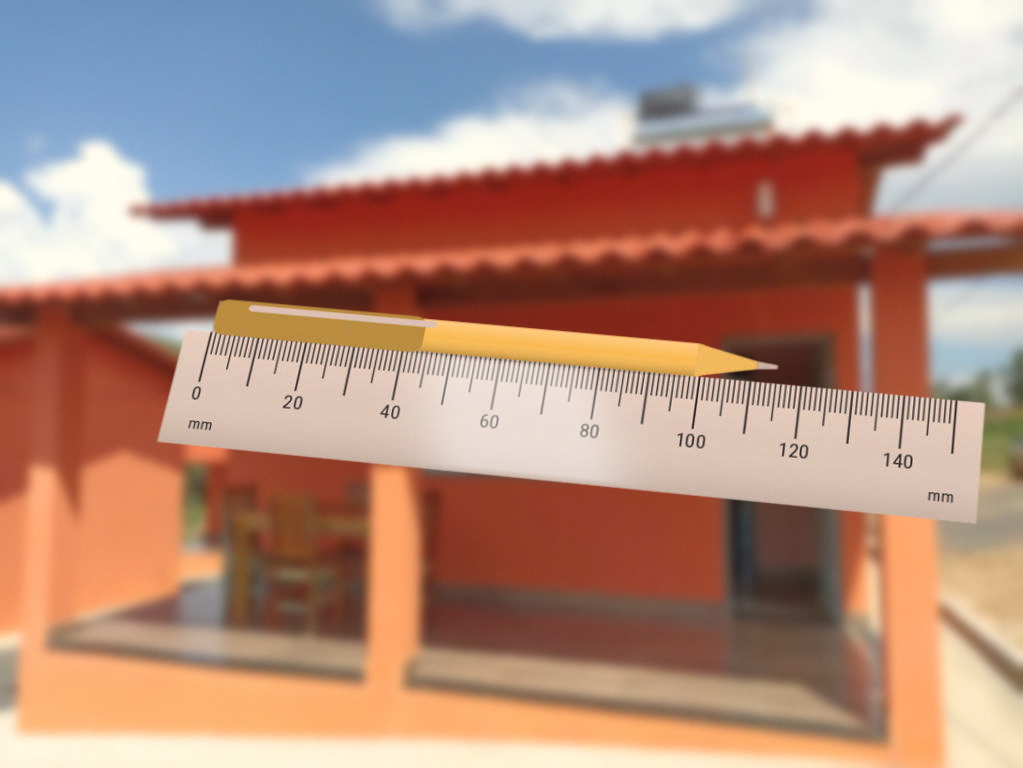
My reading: mm 115
